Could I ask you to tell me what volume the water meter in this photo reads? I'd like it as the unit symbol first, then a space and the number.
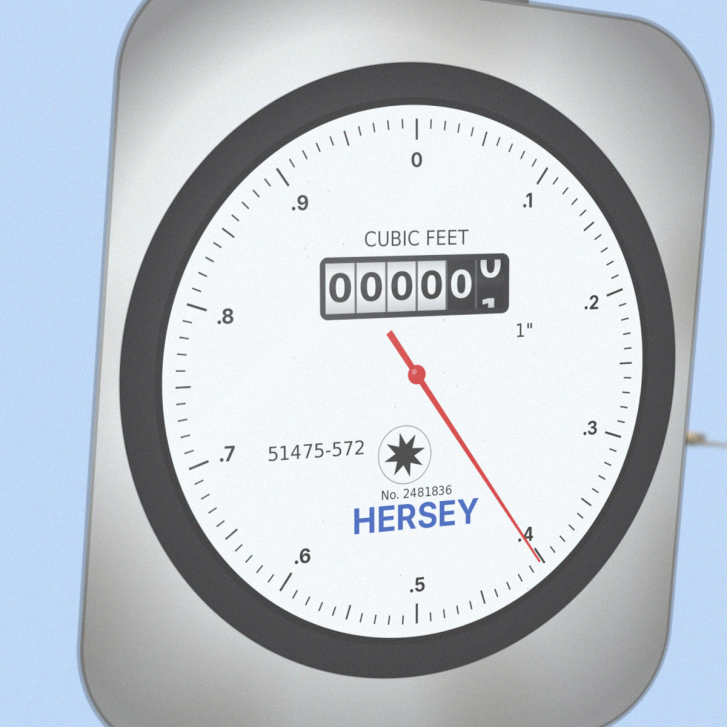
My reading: ft³ 0.40
